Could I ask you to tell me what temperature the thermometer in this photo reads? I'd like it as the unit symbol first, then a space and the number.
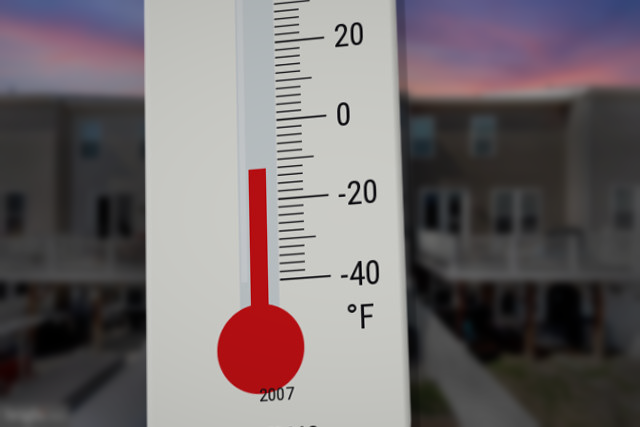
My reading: °F -12
